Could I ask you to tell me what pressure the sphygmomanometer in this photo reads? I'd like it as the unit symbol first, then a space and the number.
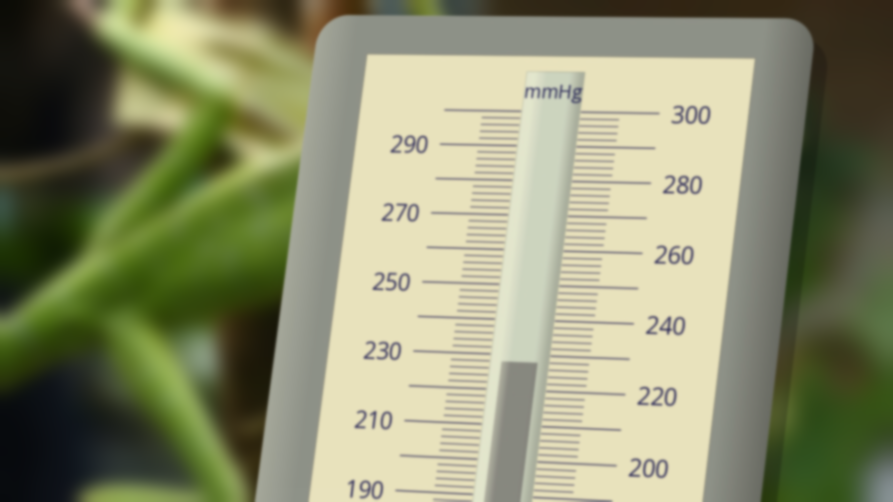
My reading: mmHg 228
